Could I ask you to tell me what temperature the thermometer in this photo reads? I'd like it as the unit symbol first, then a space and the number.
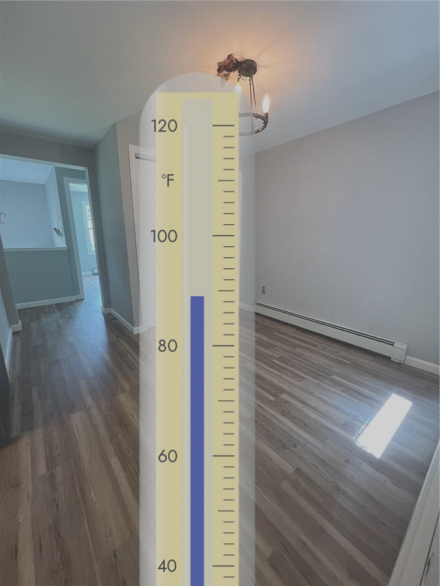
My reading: °F 89
